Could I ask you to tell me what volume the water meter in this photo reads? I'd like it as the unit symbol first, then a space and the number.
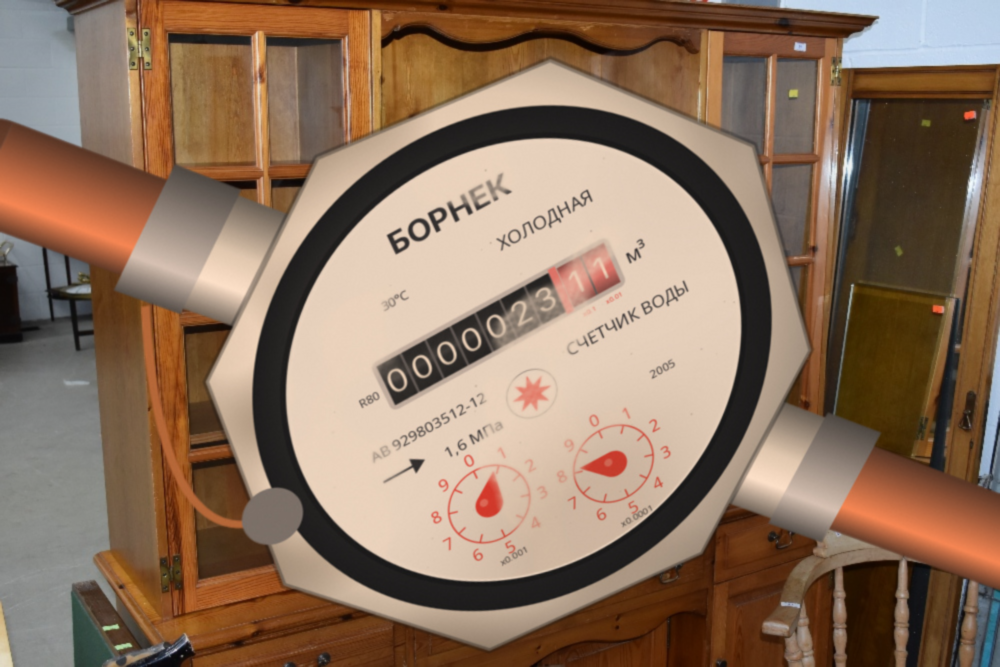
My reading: m³ 23.1108
